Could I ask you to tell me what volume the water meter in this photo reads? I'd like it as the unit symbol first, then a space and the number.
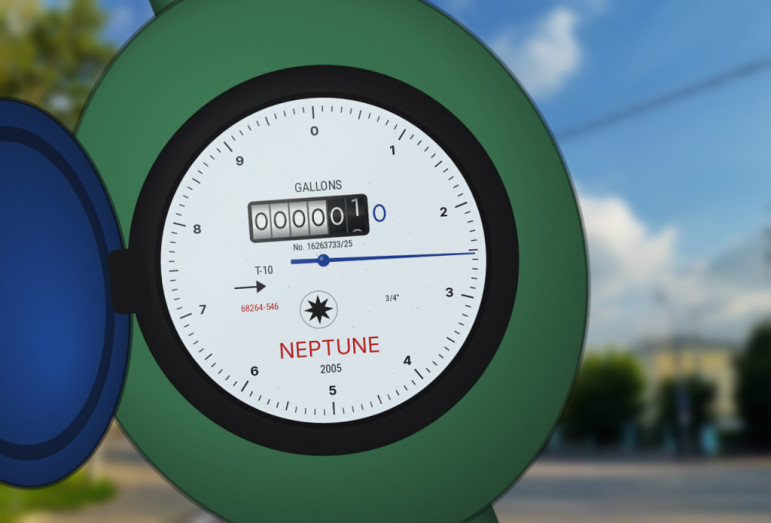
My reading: gal 12.5
